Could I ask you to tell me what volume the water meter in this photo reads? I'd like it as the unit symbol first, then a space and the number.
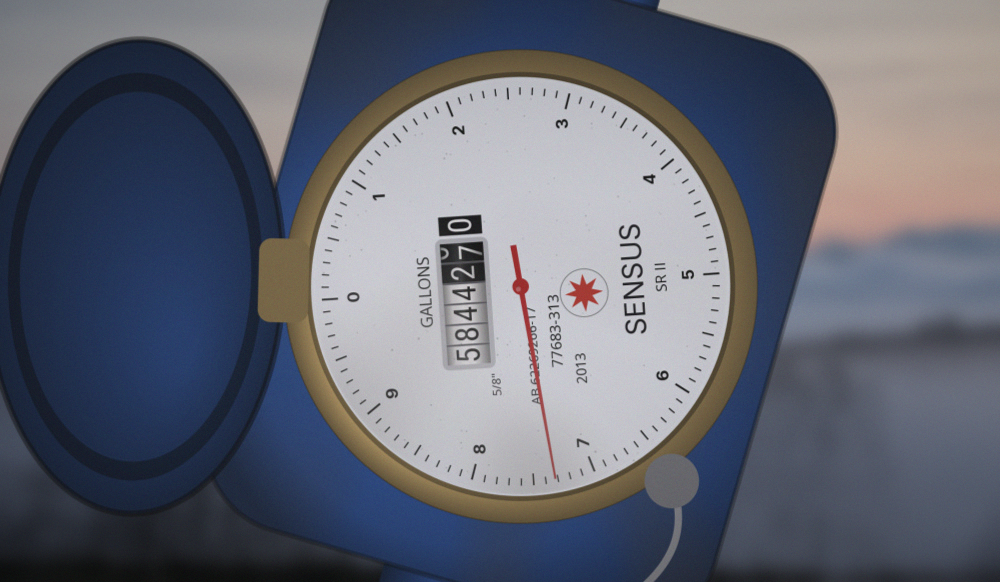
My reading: gal 5844267.3
